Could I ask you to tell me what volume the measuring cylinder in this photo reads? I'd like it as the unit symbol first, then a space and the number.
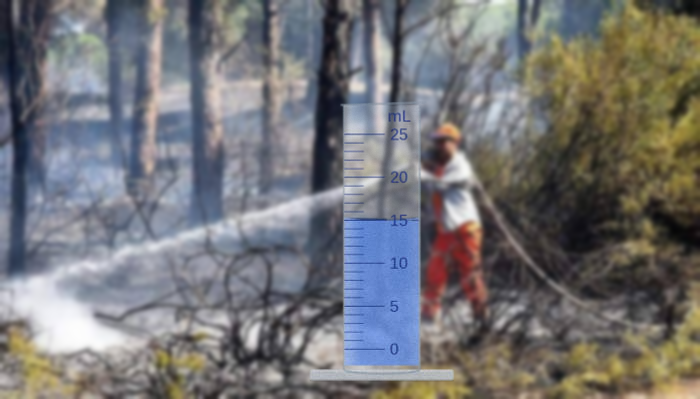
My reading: mL 15
